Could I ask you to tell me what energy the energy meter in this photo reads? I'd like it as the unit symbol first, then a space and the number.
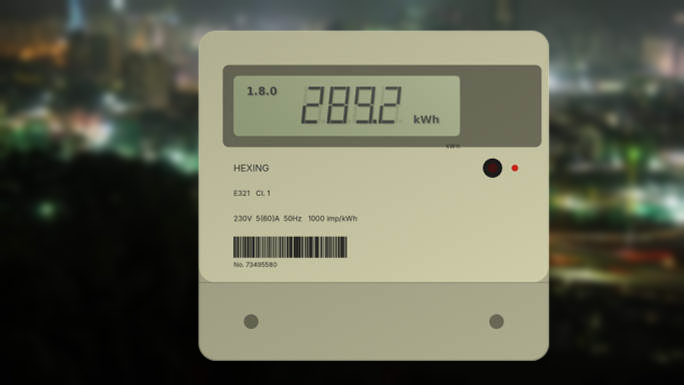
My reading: kWh 289.2
